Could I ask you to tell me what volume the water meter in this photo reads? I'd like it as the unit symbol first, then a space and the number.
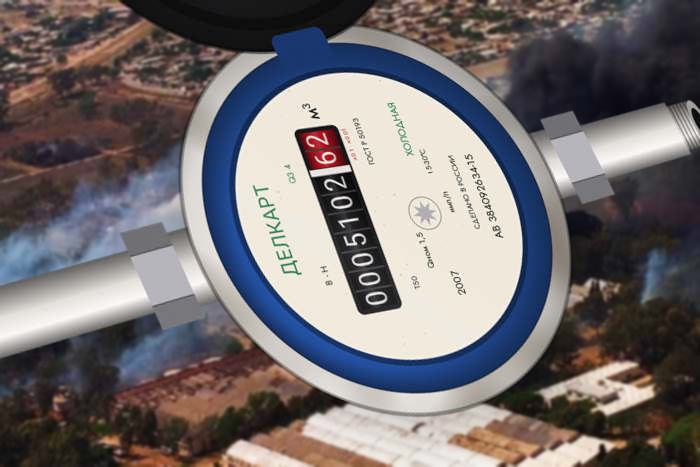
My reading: m³ 5102.62
